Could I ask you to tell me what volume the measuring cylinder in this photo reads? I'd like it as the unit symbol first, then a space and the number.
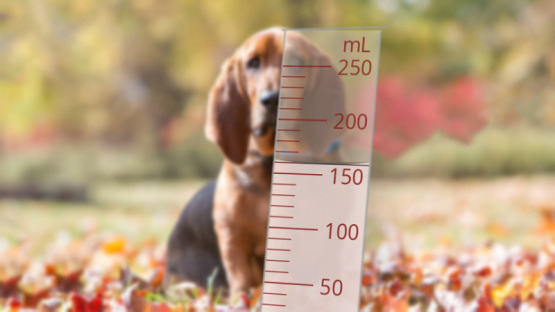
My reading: mL 160
